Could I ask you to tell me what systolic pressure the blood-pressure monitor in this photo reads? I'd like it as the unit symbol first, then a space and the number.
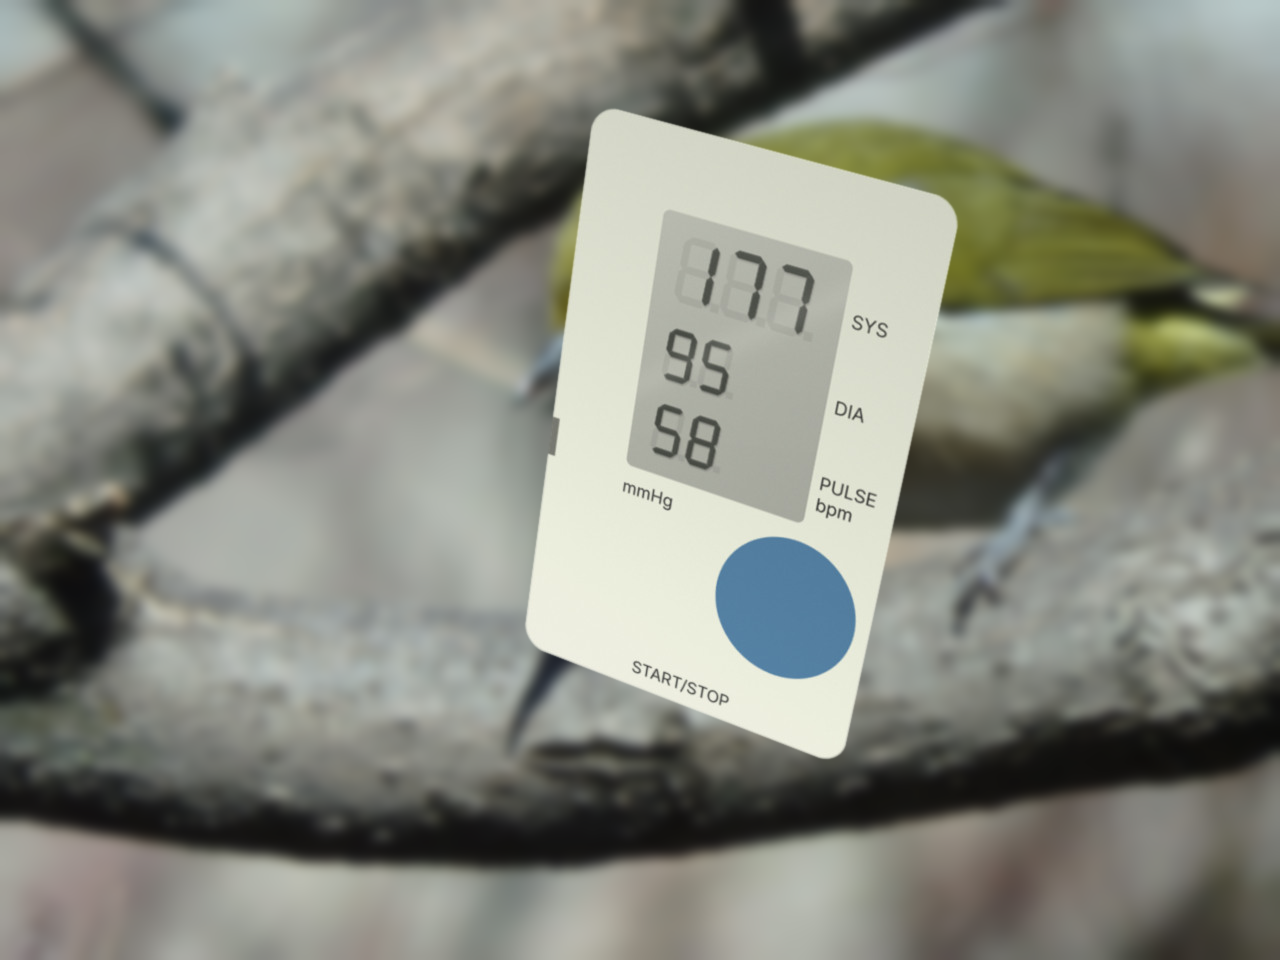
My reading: mmHg 177
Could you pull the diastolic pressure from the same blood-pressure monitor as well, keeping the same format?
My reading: mmHg 95
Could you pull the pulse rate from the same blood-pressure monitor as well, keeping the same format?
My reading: bpm 58
